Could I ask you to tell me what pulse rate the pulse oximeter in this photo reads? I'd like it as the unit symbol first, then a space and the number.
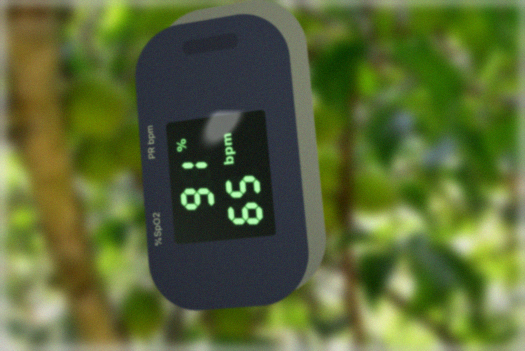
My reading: bpm 65
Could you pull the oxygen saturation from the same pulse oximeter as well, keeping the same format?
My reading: % 91
